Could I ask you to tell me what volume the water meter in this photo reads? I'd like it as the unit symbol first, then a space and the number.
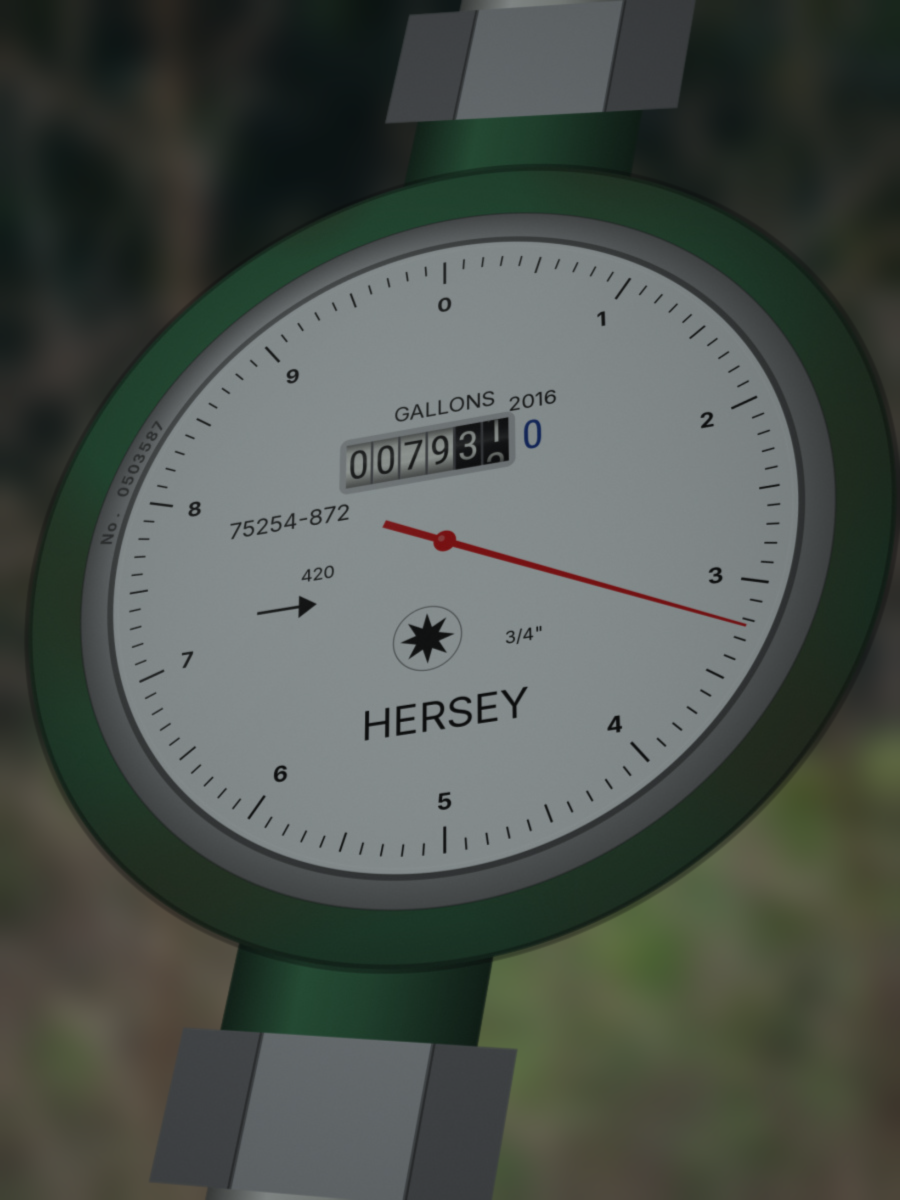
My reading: gal 79313.2
